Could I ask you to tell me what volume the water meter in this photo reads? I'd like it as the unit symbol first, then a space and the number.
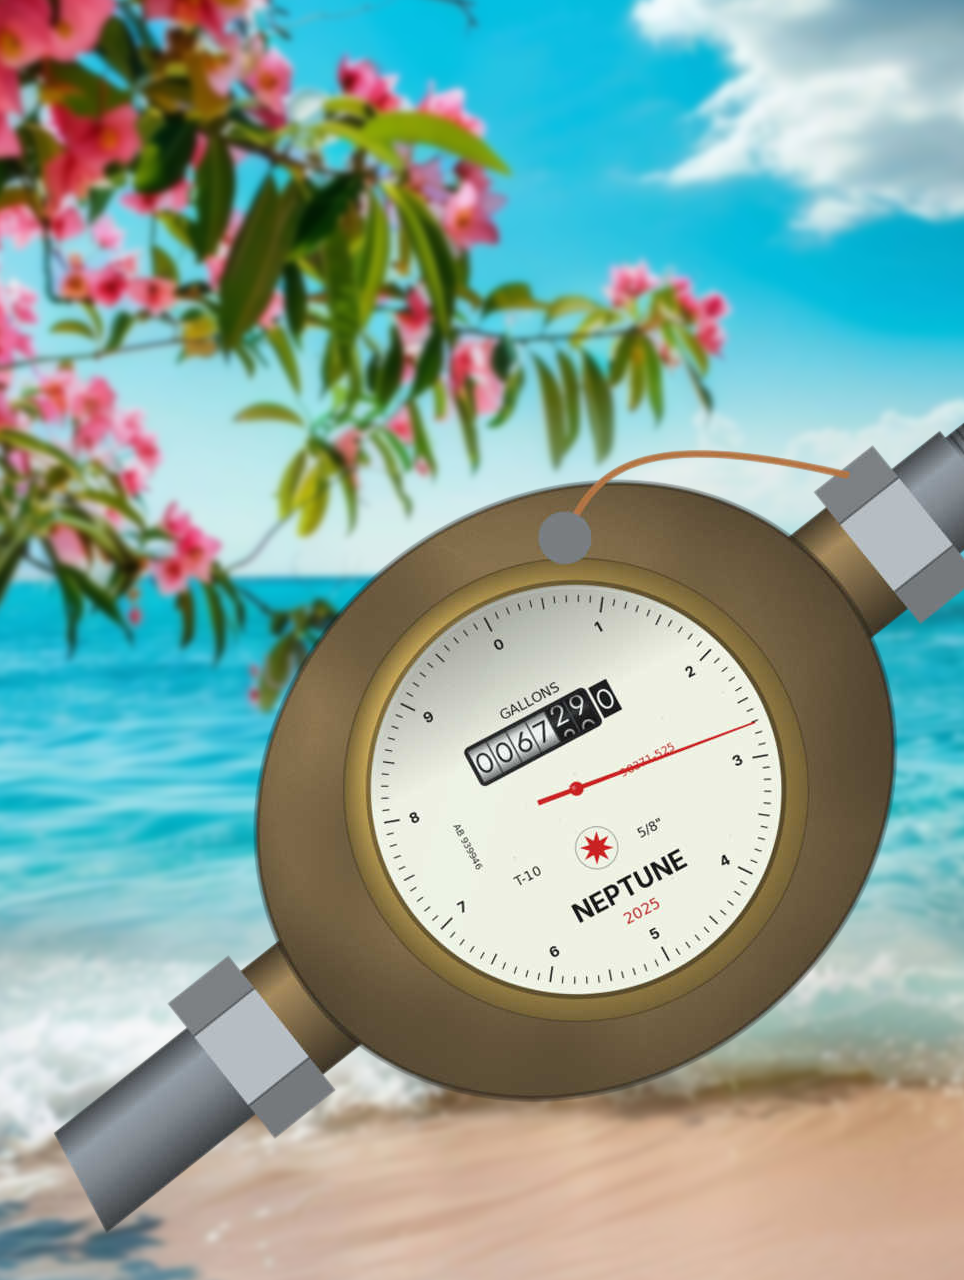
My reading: gal 67292.7
